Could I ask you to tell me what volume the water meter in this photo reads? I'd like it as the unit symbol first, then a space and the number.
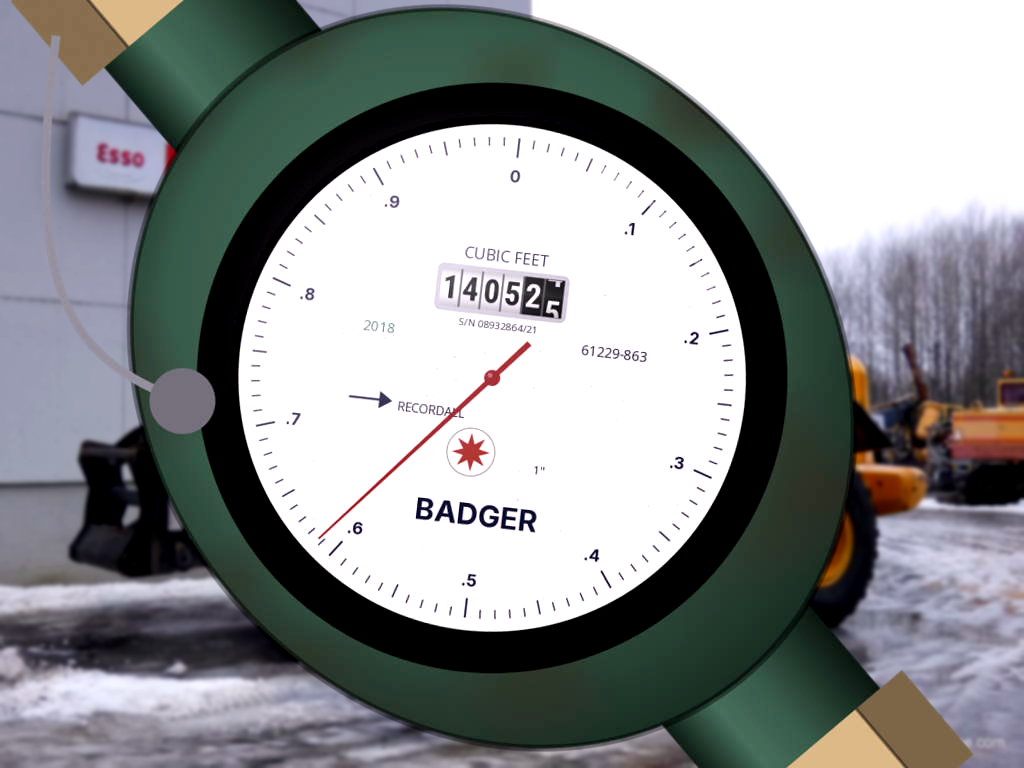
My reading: ft³ 140524.61
